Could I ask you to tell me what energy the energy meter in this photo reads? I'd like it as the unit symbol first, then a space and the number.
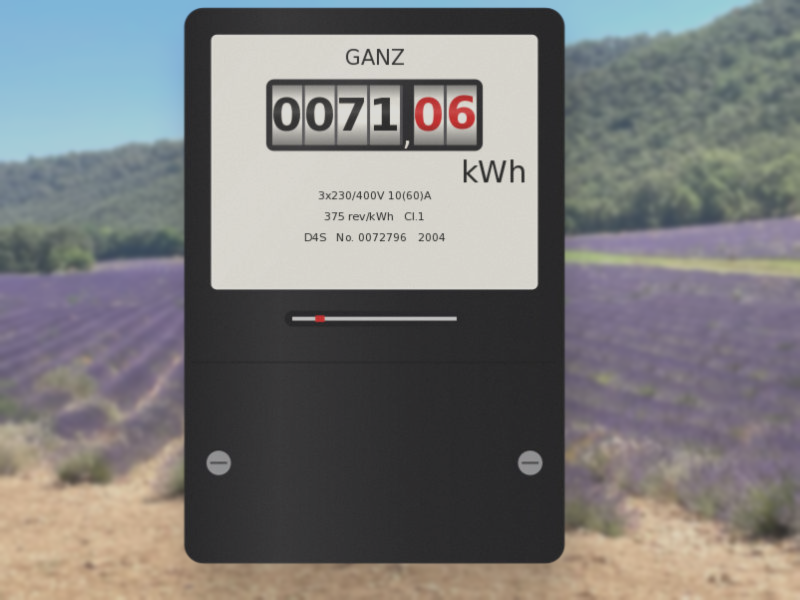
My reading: kWh 71.06
